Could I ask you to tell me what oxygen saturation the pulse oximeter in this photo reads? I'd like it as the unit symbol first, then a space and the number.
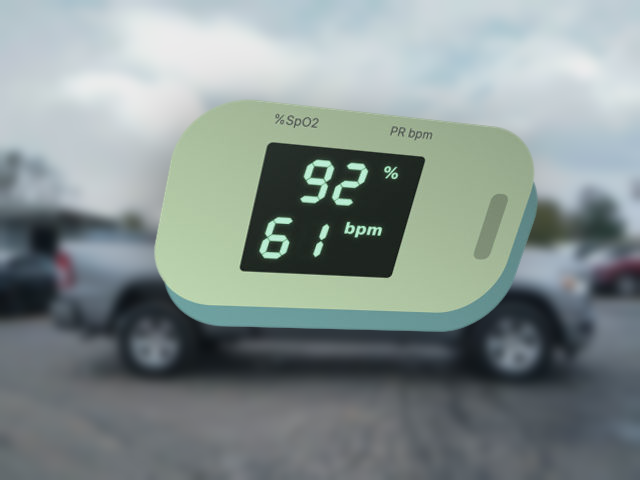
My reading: % 92
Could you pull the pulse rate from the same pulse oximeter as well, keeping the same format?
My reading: bpm 61
